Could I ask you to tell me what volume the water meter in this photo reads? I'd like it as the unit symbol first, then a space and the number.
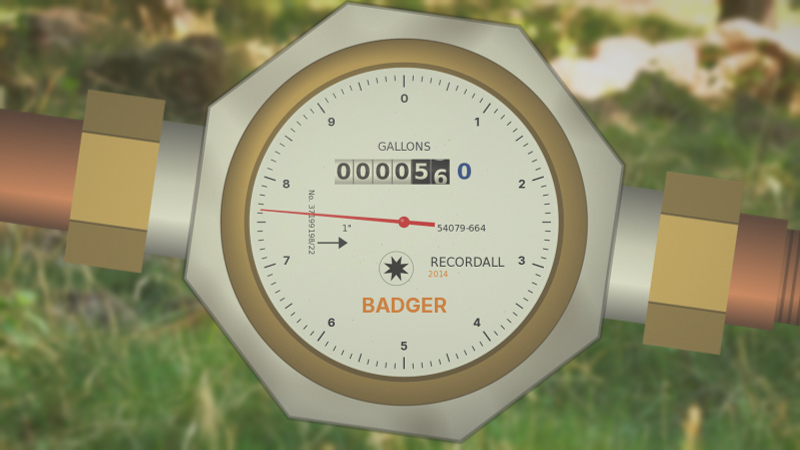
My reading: gal 557.6
